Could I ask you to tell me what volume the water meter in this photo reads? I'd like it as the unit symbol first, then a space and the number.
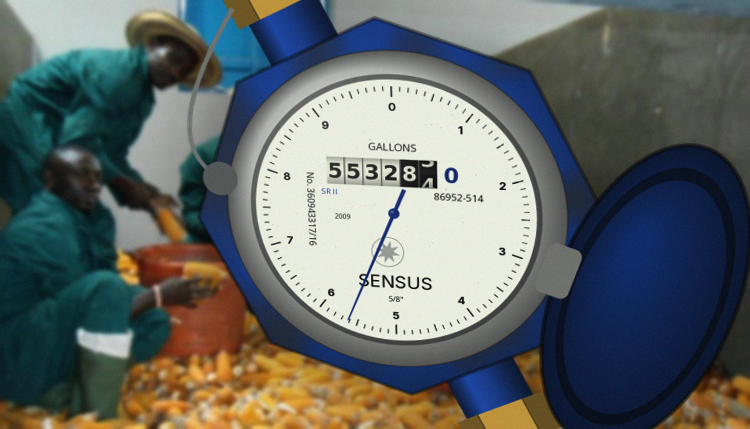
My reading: gal 5532835.6
